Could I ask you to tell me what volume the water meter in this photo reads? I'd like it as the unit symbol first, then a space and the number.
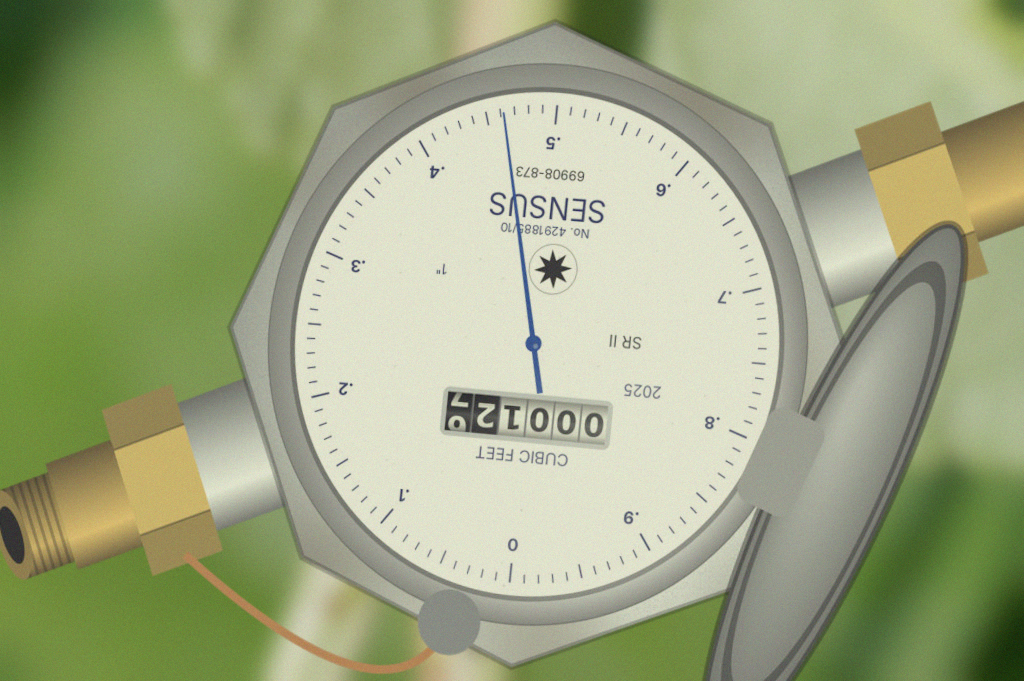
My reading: ft³ 126.46
